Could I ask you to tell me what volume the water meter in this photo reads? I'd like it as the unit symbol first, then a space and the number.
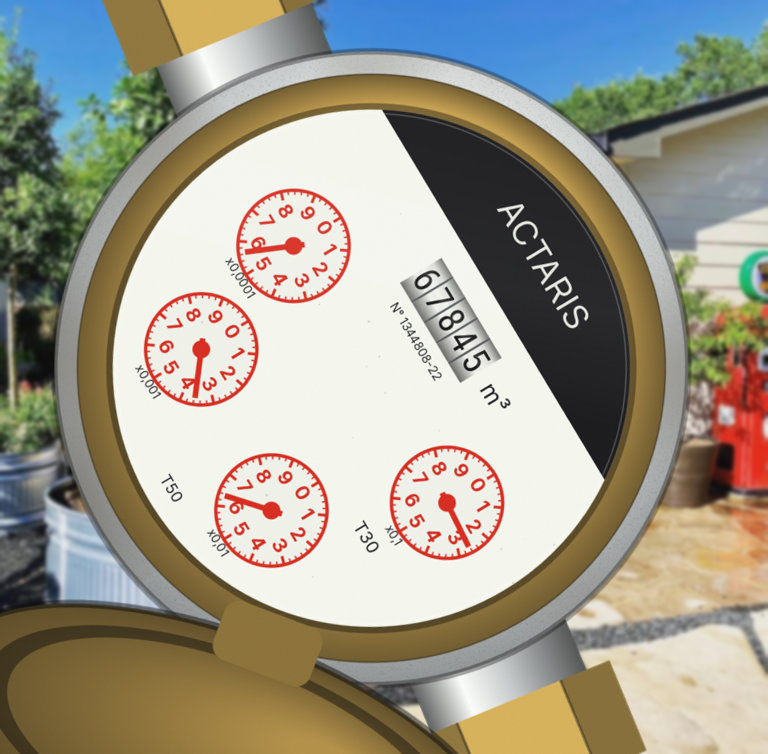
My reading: m³ 67845.2635
